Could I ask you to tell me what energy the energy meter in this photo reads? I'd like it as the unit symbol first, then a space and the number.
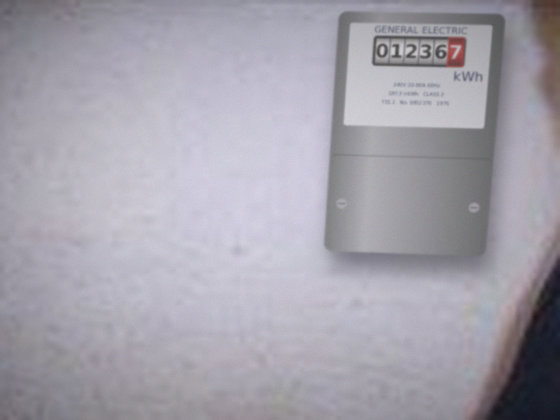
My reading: kWh 1236.7
